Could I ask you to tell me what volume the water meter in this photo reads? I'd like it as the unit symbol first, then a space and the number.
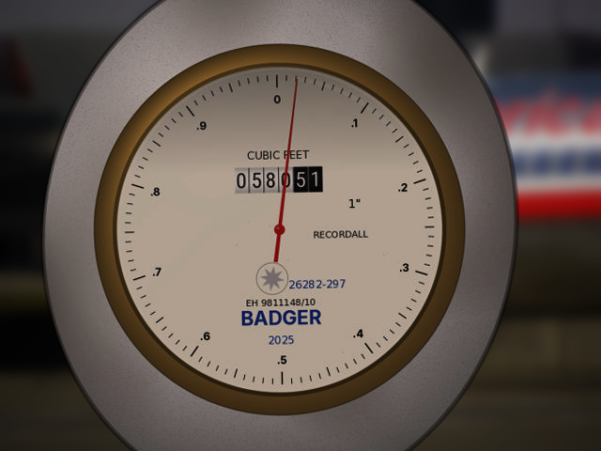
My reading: ft³ 58051.02
